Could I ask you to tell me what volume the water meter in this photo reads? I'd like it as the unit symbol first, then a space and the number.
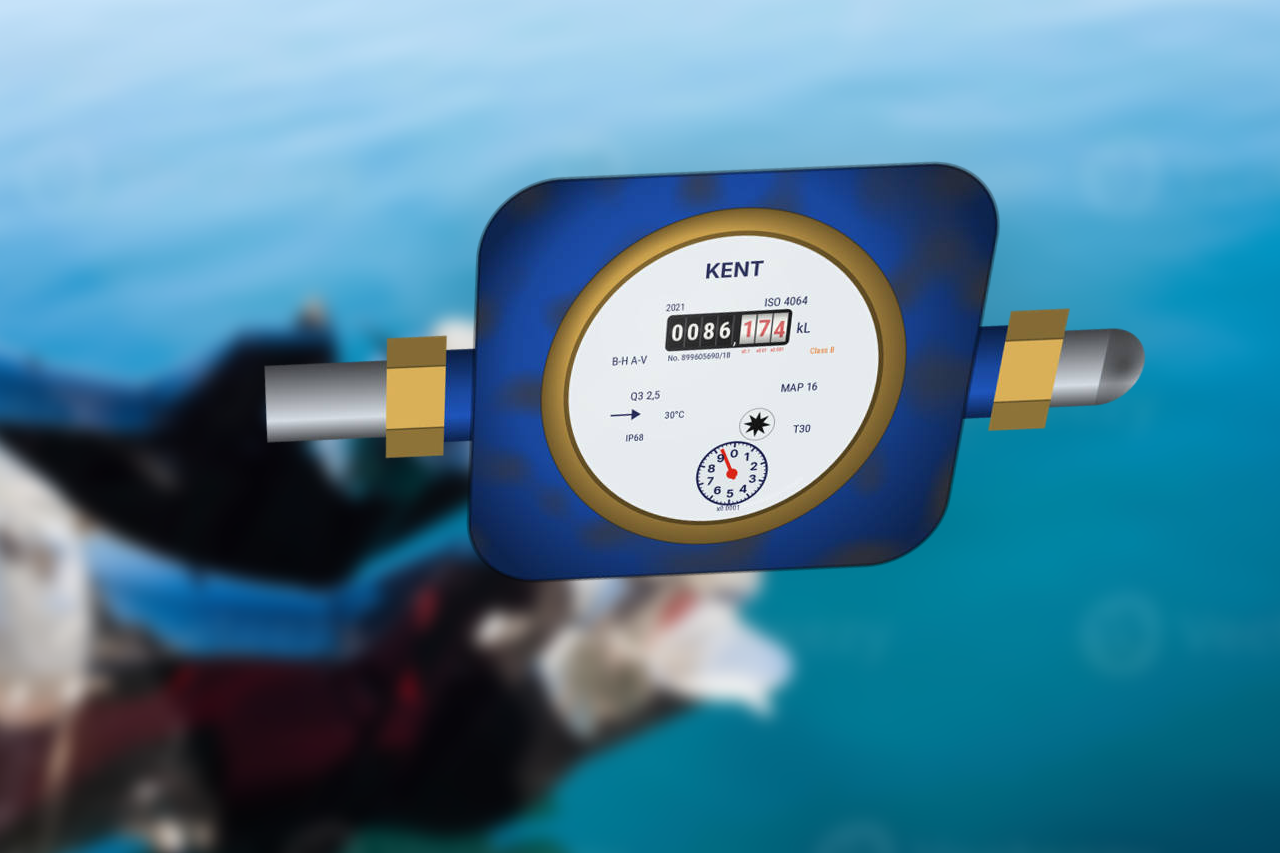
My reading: kL 86.1739
